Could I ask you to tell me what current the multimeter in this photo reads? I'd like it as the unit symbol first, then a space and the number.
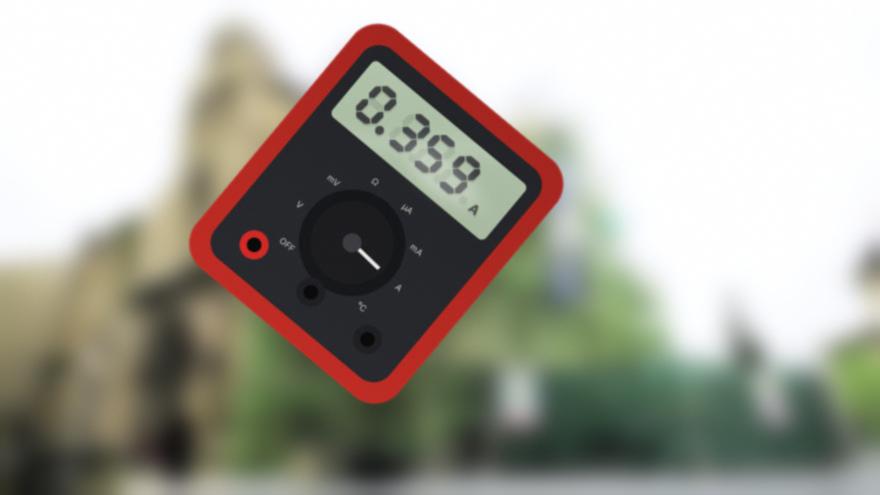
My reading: A 0.359
